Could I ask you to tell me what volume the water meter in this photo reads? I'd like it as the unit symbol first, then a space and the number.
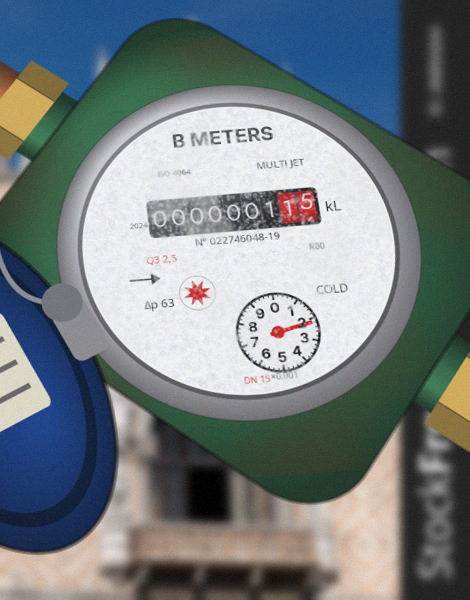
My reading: kL 1.152
